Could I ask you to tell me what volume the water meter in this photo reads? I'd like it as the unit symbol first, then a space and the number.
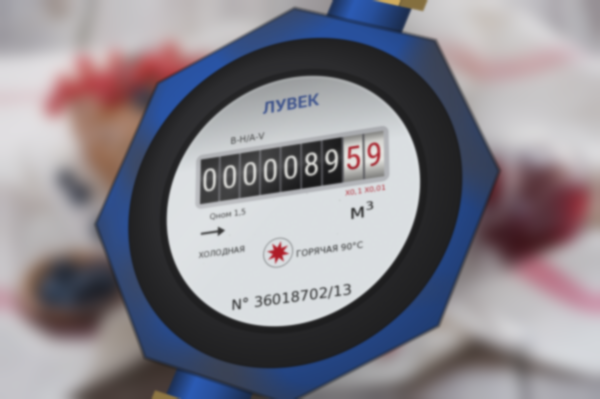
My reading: m³ 89.59
